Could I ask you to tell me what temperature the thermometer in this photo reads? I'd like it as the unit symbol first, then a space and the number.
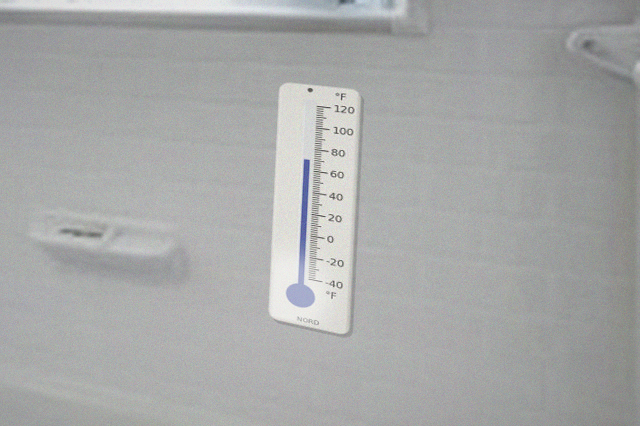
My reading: °F 70
